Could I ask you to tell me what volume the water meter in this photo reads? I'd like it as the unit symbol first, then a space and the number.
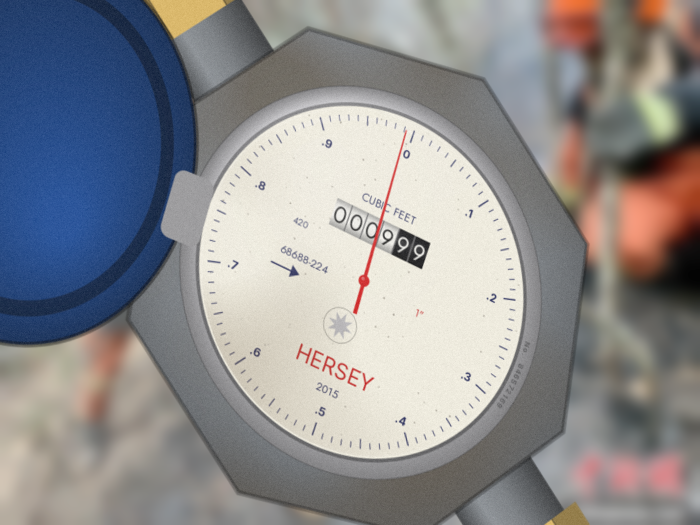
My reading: ft³ 998.99
